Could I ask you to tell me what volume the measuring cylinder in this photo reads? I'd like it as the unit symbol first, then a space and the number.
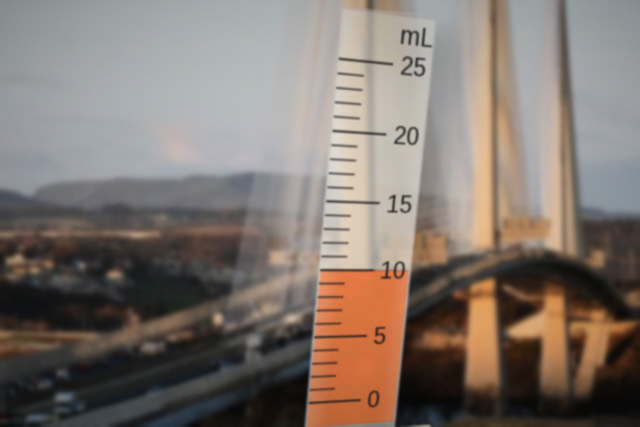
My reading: mL 10
